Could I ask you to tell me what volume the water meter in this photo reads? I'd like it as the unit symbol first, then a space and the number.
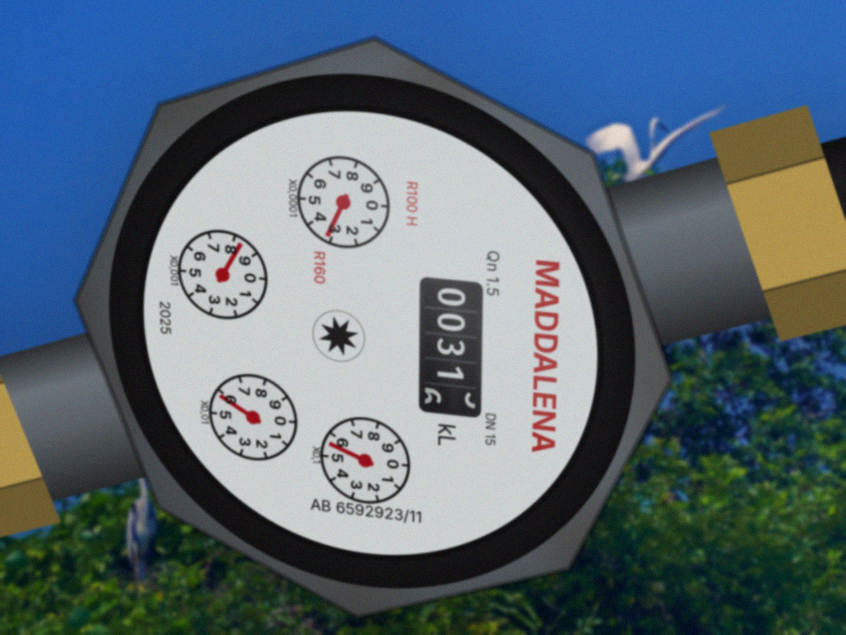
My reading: kL 315.5583
